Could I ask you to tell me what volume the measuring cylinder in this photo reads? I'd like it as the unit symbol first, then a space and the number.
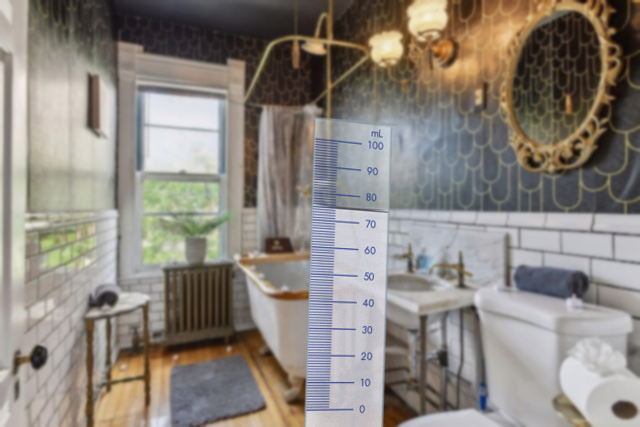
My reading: mL 75
